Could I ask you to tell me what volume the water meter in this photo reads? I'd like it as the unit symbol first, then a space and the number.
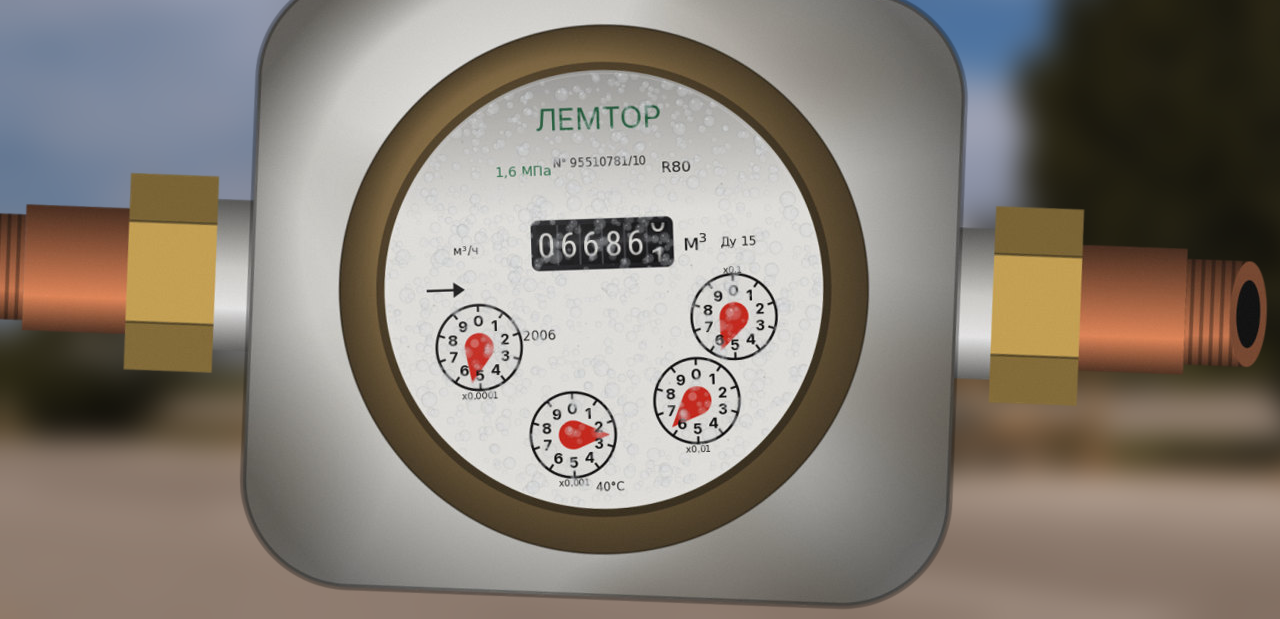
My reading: m³ 66860.5625
